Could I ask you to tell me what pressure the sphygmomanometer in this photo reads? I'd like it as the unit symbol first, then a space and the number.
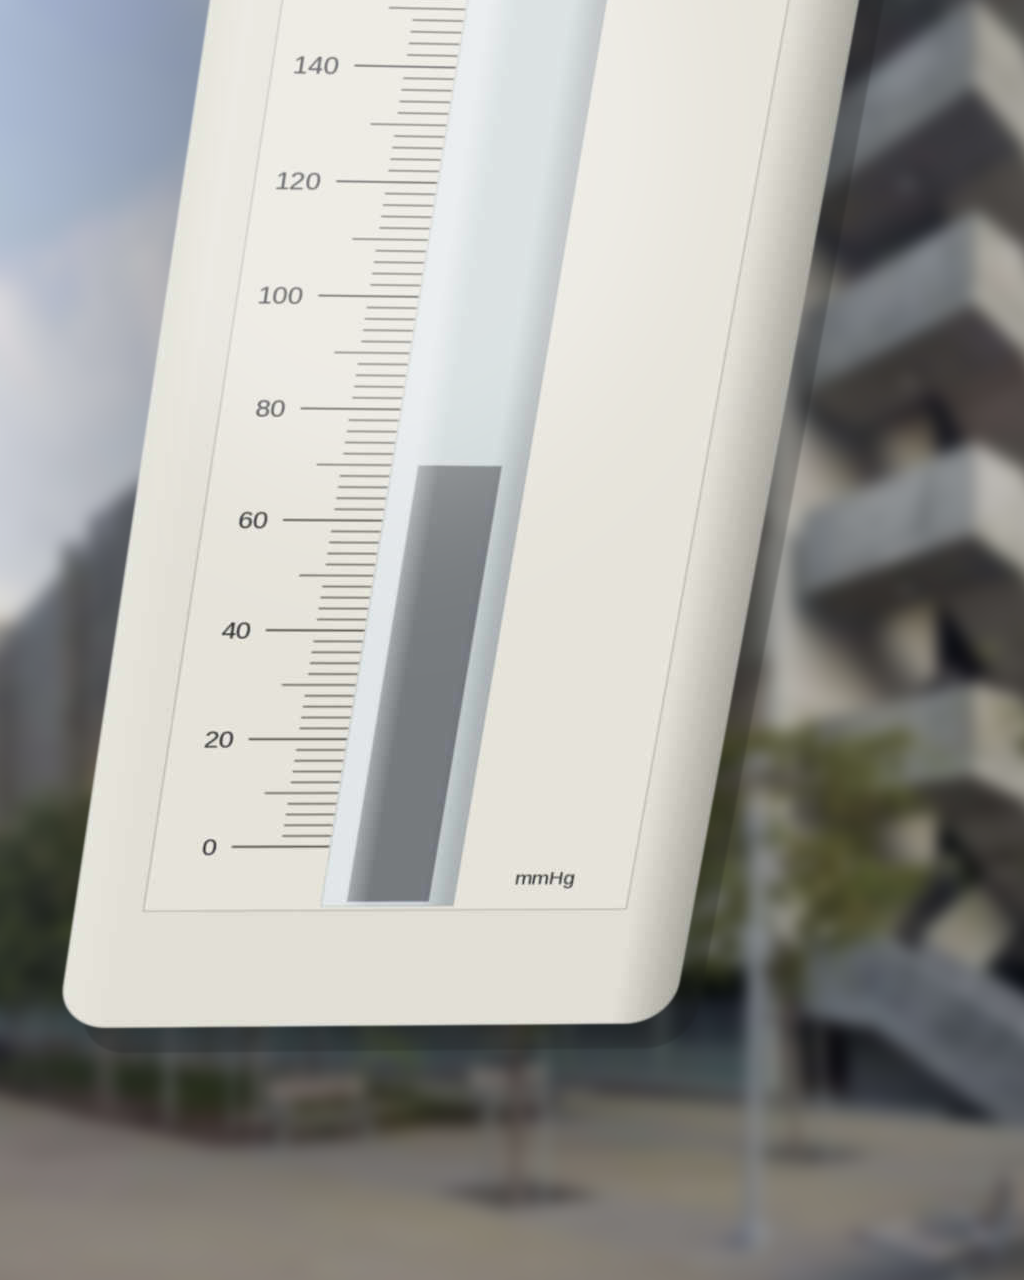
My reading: mmHg 70
